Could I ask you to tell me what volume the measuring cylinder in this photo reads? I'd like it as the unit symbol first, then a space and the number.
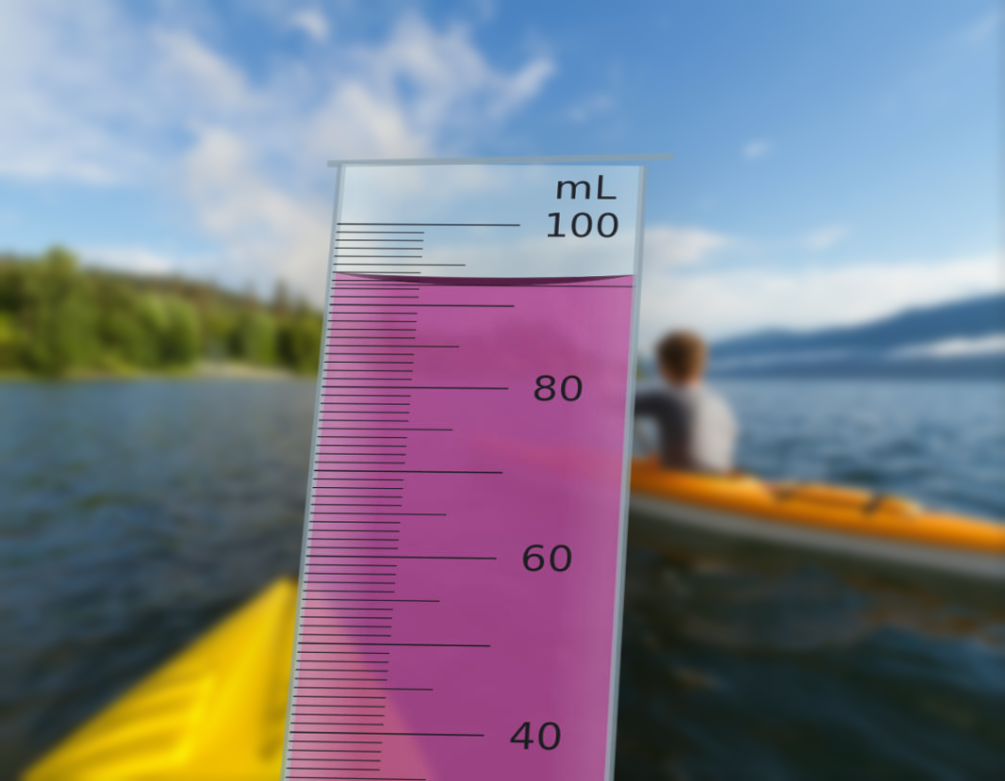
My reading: mL 92.5
